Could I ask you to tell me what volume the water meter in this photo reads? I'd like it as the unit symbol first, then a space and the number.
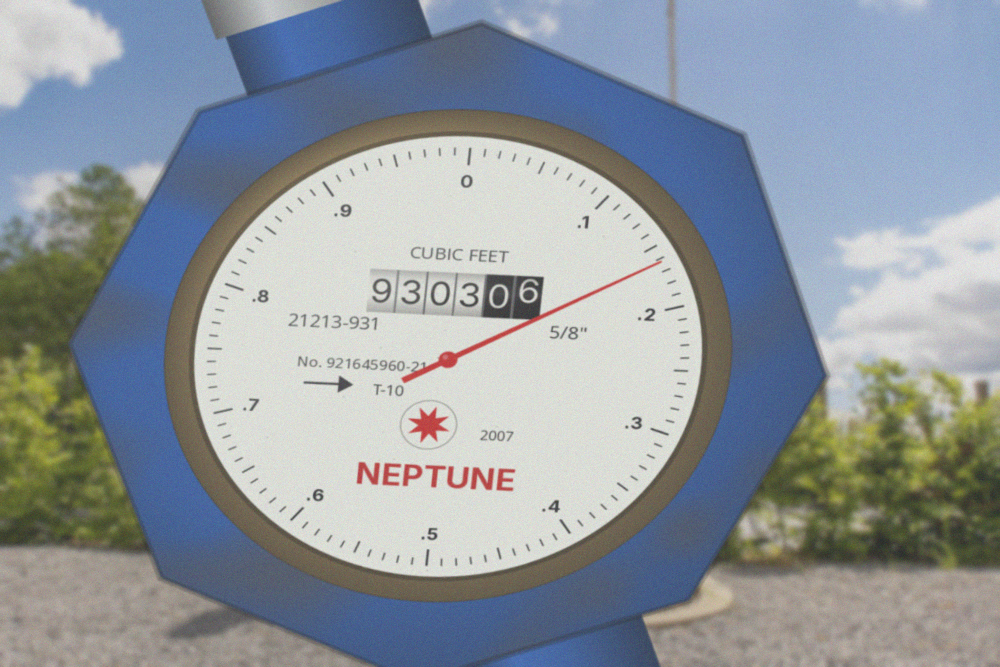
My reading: ft³ 930306.16
